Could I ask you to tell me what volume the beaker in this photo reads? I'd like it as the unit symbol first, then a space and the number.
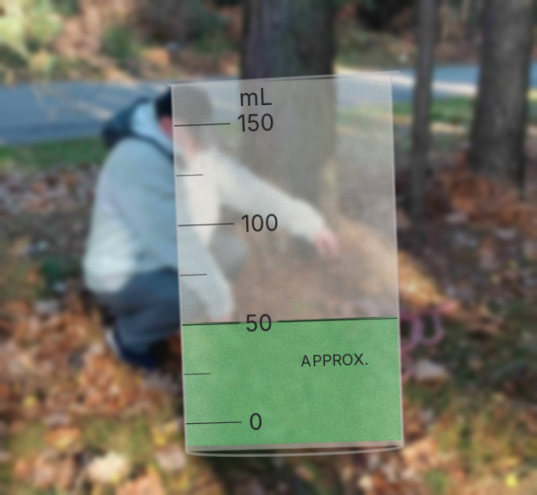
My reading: mL 50
